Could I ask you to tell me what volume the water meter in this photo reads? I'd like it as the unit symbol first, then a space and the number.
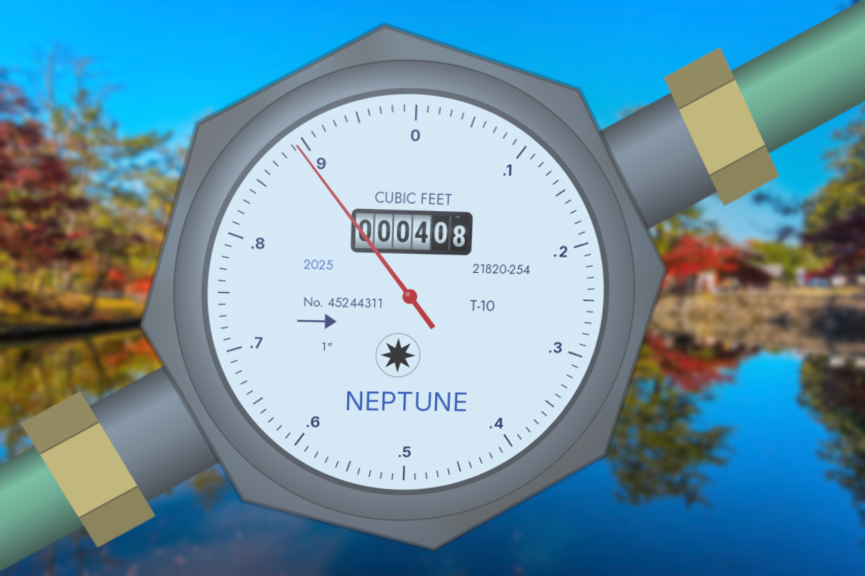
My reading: ft³ 407.89
